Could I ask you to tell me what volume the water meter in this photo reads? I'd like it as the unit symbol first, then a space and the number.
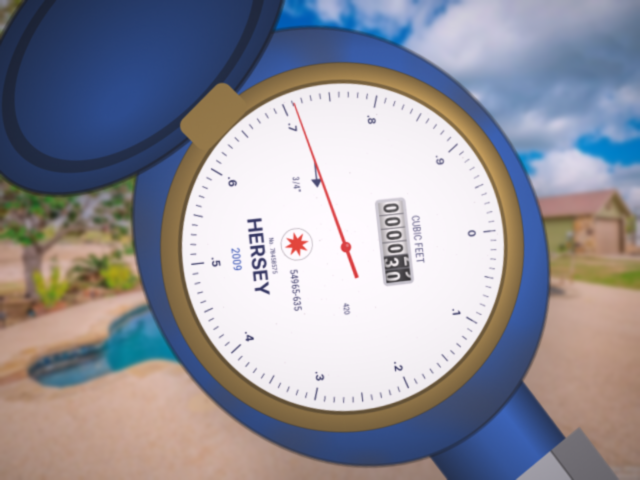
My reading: ft³ 29.71
